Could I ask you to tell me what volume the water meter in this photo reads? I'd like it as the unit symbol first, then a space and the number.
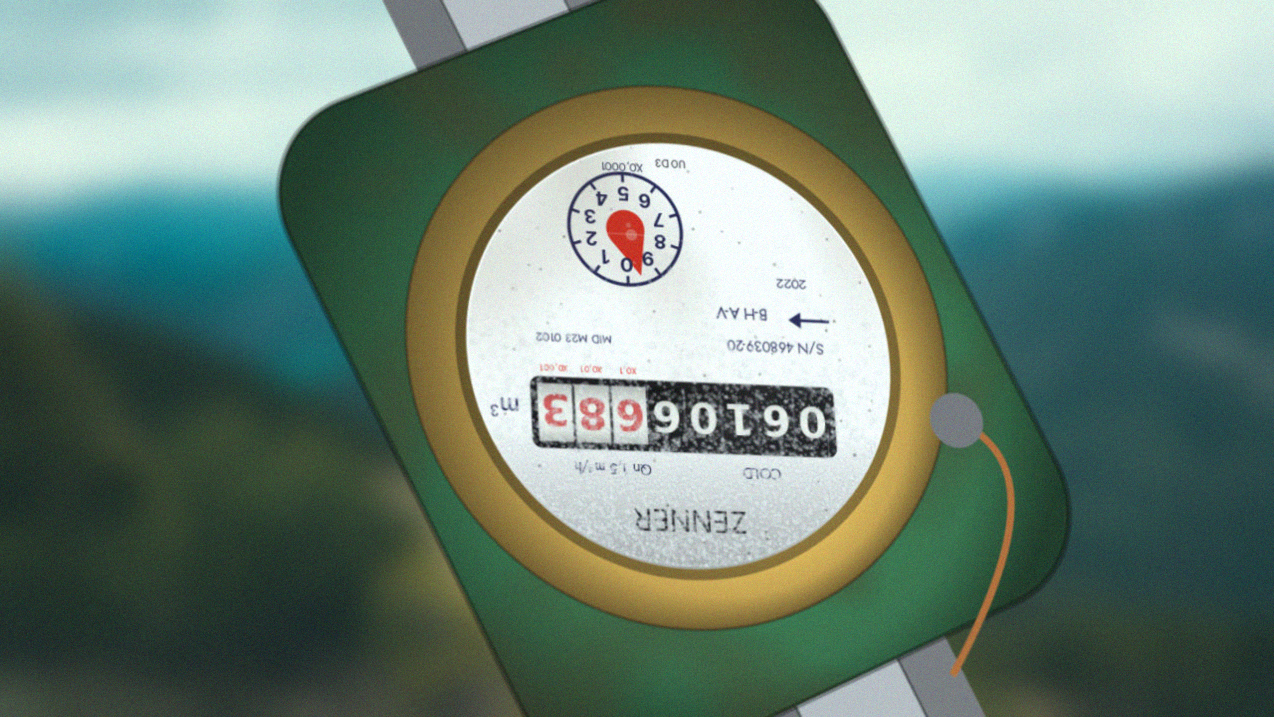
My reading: m³ 6106.6829
